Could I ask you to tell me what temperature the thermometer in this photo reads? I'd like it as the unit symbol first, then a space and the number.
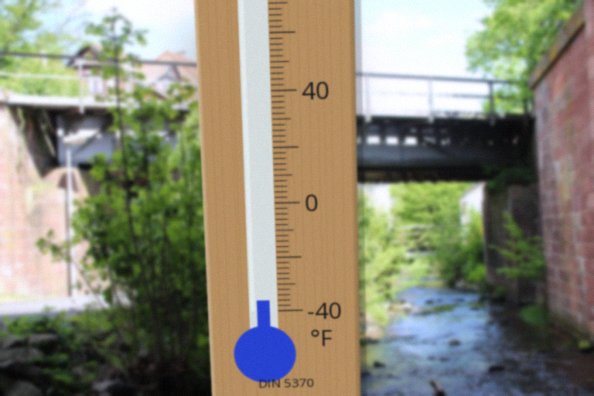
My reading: °F -36
